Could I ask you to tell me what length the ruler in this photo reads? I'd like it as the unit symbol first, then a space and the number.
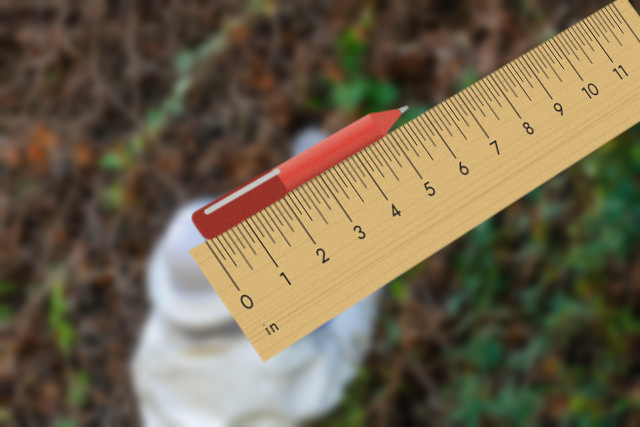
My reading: in 5.75
